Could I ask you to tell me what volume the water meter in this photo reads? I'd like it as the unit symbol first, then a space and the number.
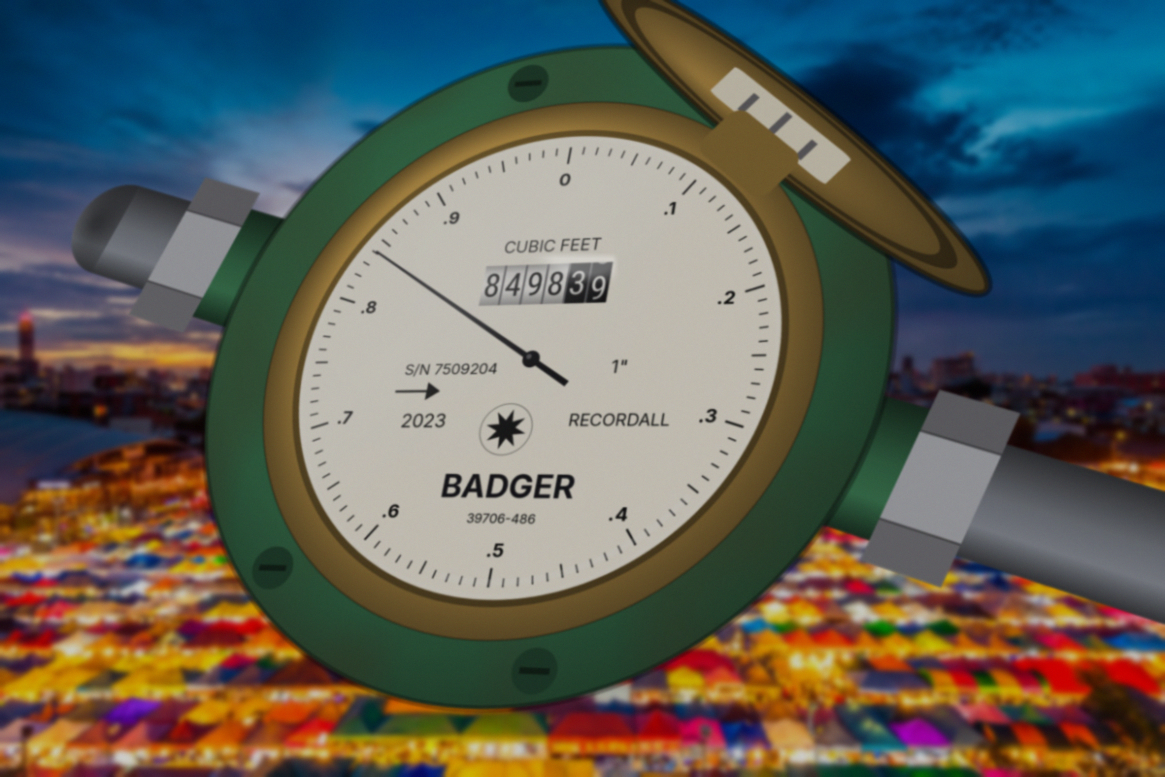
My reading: ft³ 849838.84
